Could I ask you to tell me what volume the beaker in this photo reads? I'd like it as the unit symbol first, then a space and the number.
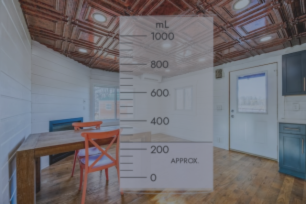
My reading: mL 250
